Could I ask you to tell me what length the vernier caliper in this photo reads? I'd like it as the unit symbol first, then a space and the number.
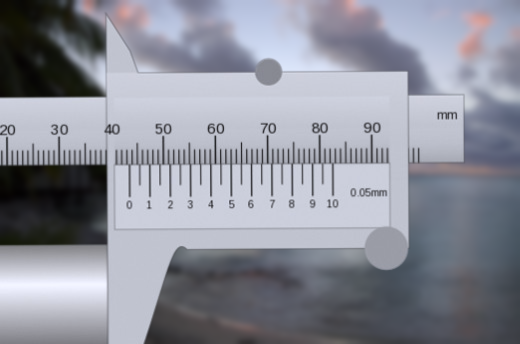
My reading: mm 43.5
